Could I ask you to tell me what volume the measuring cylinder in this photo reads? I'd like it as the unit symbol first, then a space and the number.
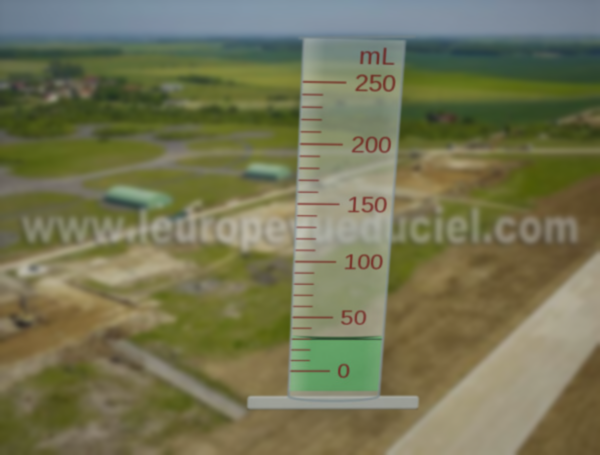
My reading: mL 30
